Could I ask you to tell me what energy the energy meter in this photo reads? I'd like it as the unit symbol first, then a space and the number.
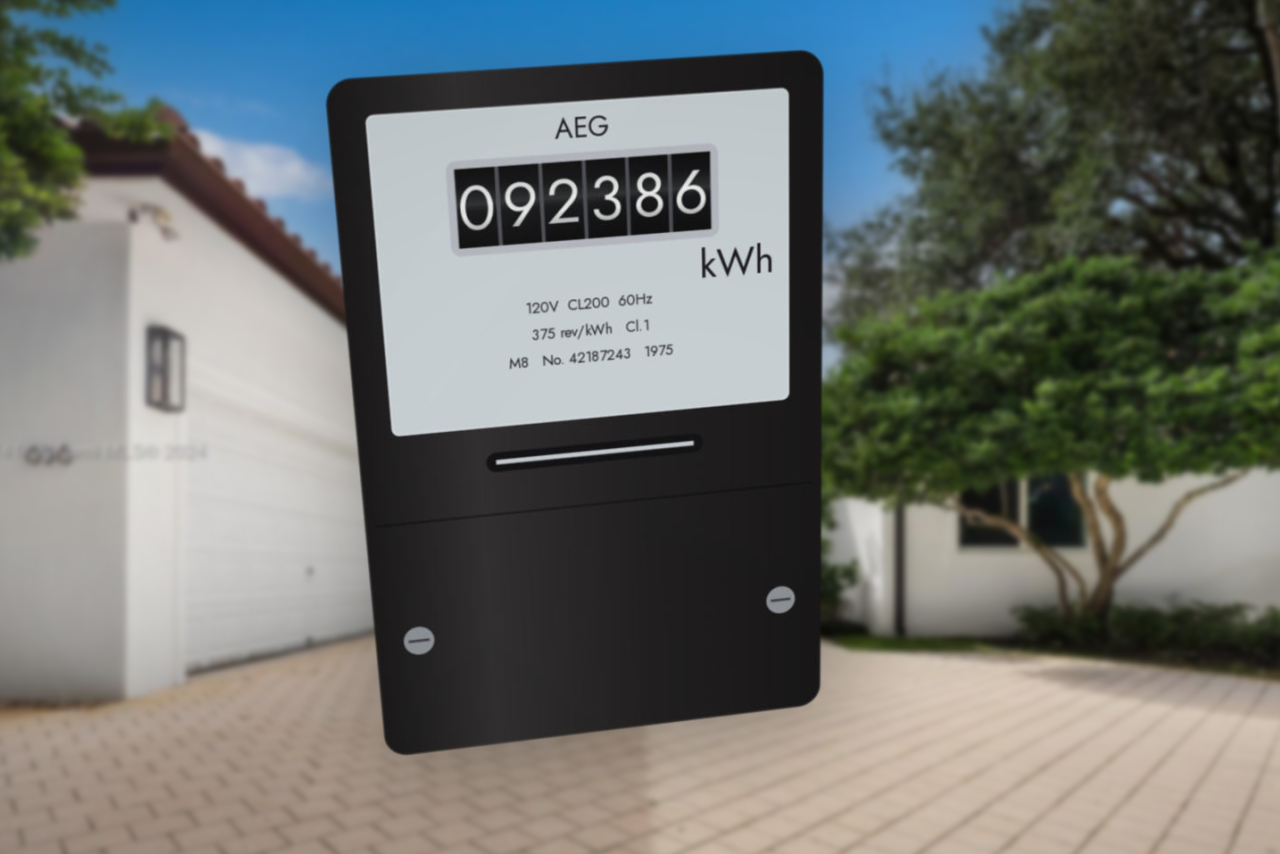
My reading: kWh 92386
